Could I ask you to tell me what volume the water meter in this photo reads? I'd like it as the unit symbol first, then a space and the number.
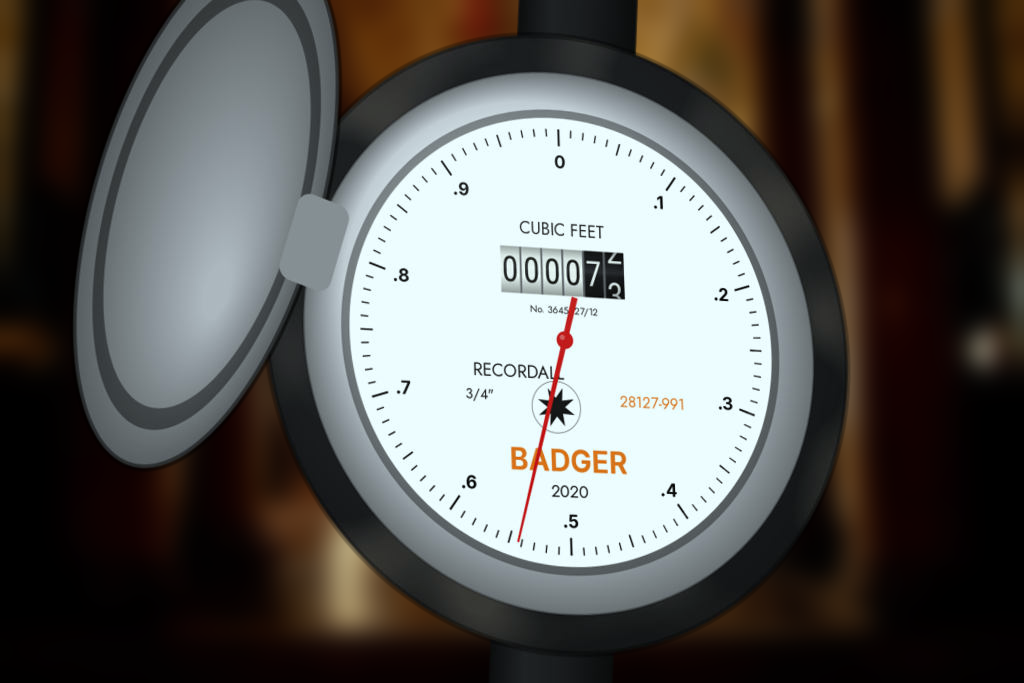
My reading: ft³ 72.54
